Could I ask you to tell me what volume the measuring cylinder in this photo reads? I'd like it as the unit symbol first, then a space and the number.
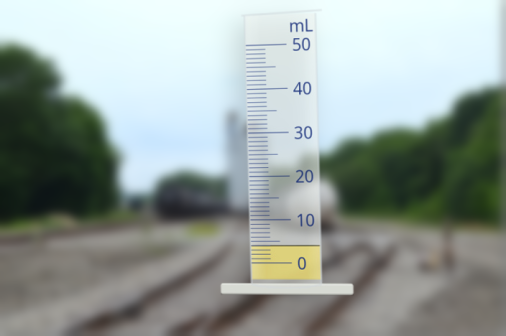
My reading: mL 4
